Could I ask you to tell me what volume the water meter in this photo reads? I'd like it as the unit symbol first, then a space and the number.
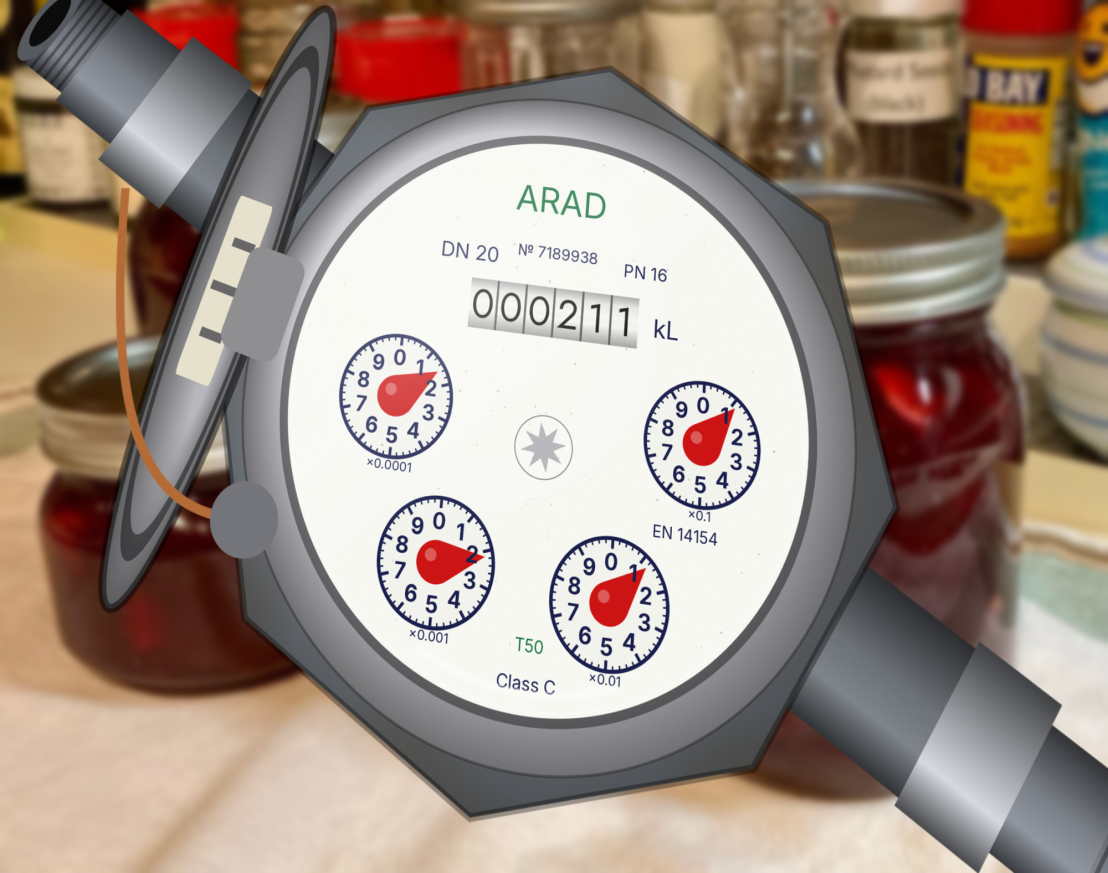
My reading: kL 211.1121
